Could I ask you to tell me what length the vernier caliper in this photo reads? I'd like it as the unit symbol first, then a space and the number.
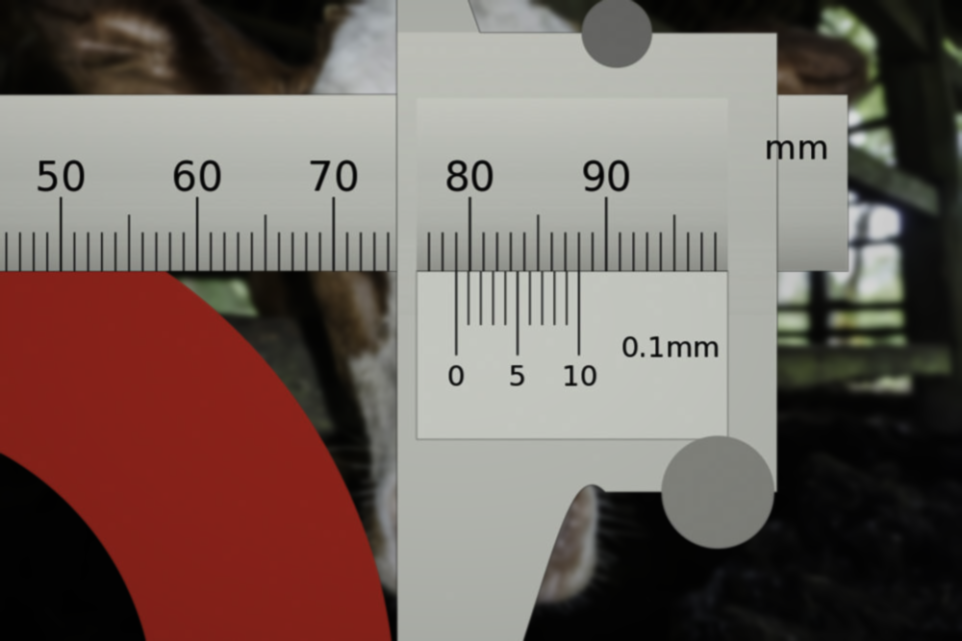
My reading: mm 79.0
